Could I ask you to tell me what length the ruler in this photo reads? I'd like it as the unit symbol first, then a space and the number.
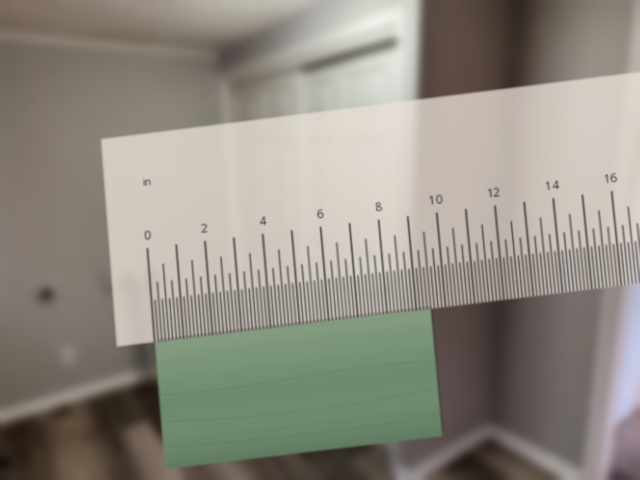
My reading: in 9.5
